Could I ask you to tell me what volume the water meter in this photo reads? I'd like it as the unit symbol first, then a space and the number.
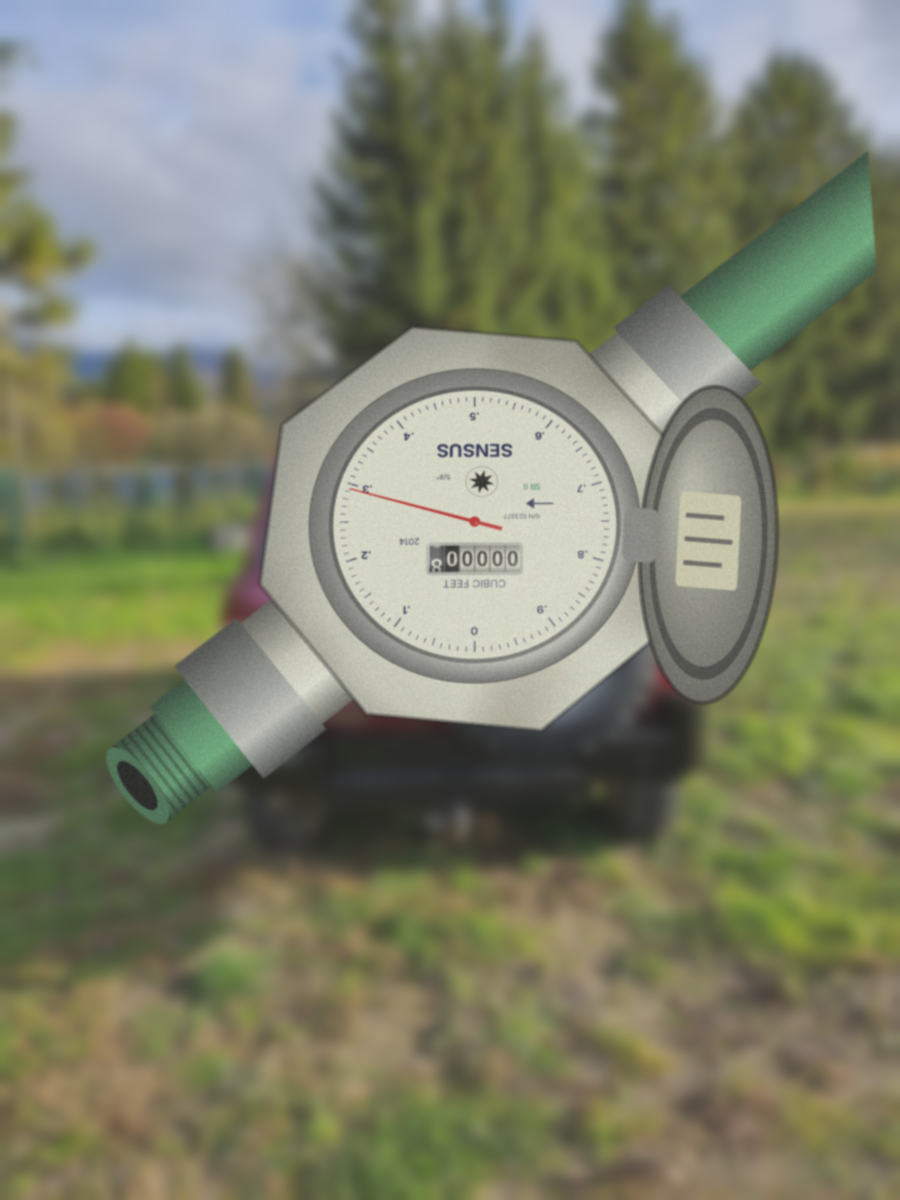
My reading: ft³ 8.29
